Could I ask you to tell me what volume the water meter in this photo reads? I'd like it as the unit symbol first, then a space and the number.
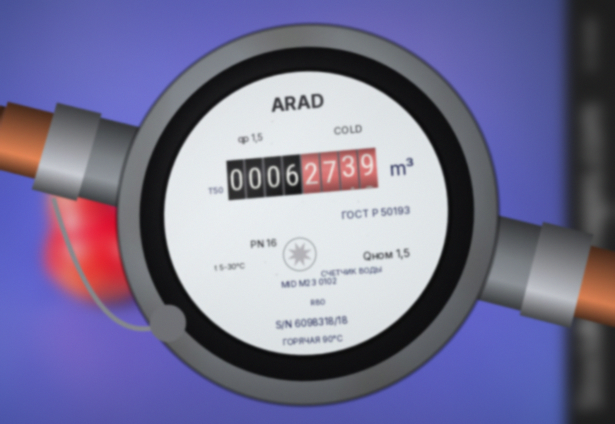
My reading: m³ 6.2739
